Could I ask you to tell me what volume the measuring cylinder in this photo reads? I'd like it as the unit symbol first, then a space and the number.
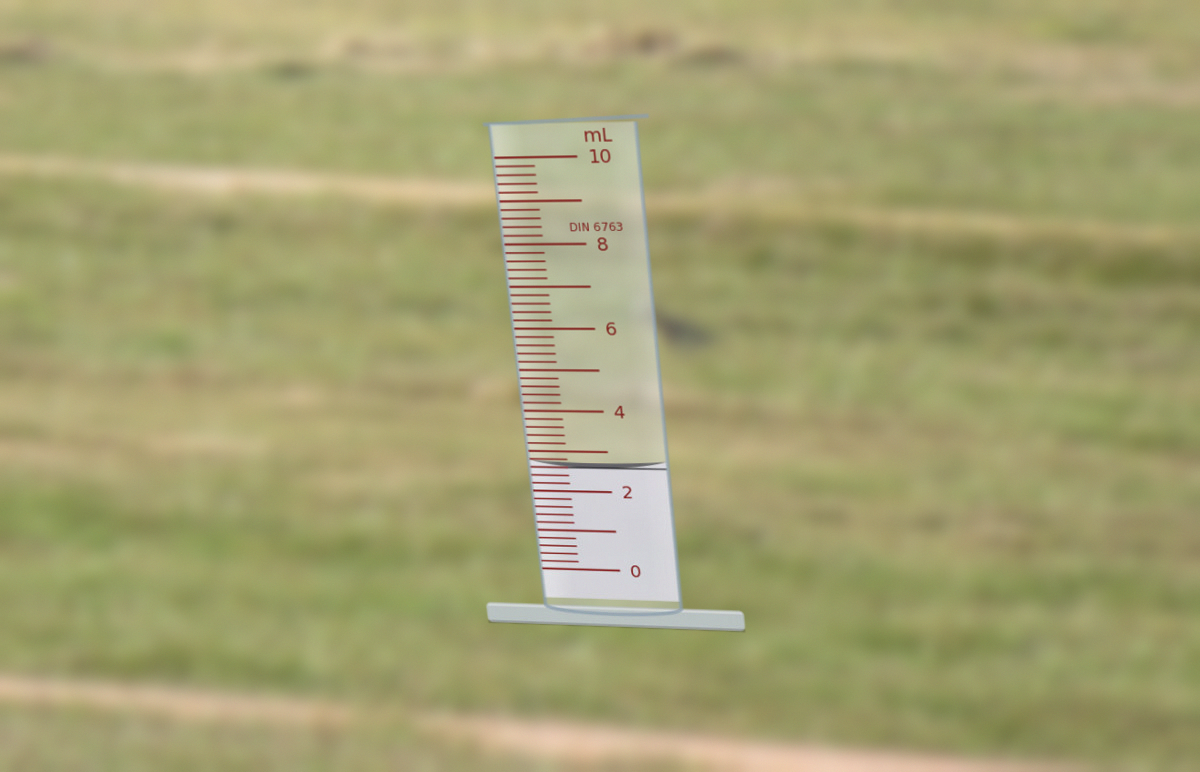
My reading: mL 2.6
